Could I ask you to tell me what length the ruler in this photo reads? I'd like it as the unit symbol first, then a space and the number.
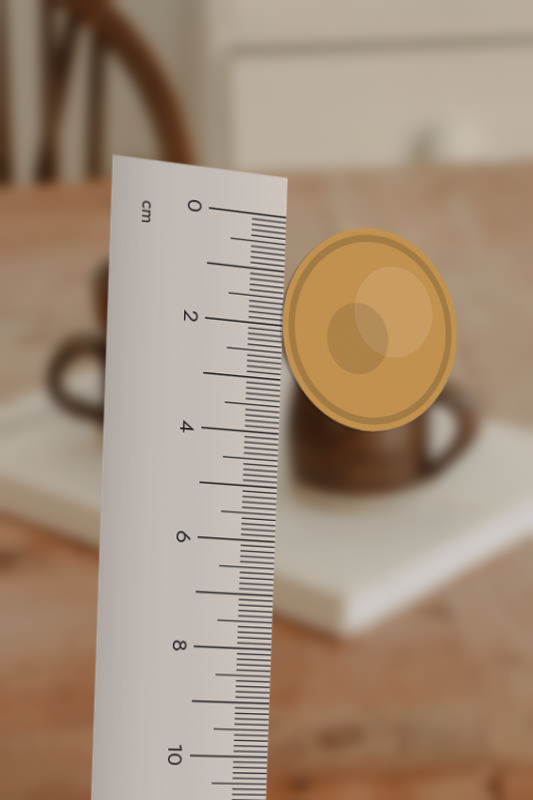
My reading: cm 3.8
